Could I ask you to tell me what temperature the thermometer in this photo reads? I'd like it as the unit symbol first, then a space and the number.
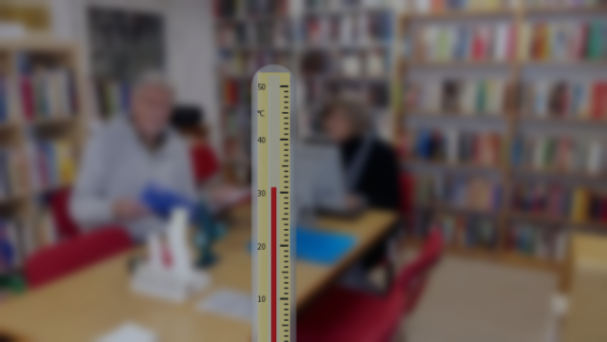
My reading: °C 31
